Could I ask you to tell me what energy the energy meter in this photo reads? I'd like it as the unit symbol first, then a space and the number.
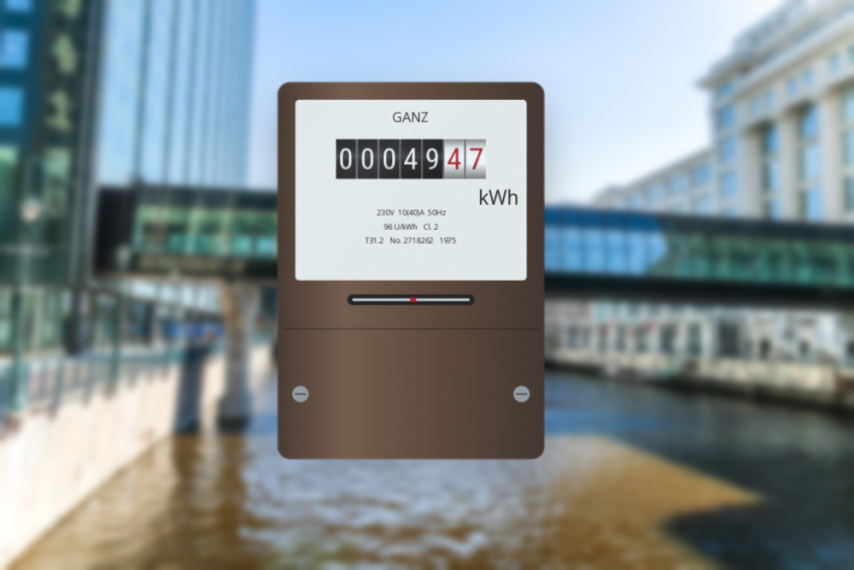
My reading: kWh 49.47
